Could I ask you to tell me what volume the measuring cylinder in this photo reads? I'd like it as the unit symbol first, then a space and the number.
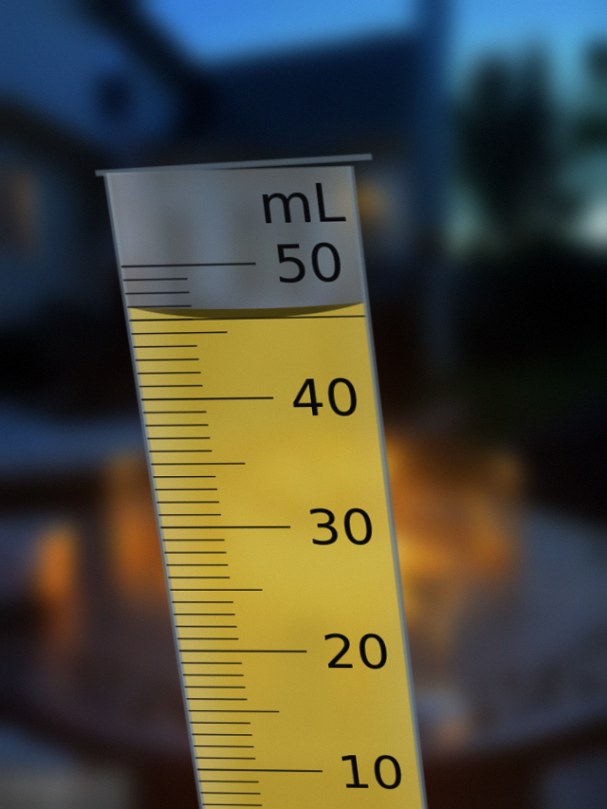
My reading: mL 46
